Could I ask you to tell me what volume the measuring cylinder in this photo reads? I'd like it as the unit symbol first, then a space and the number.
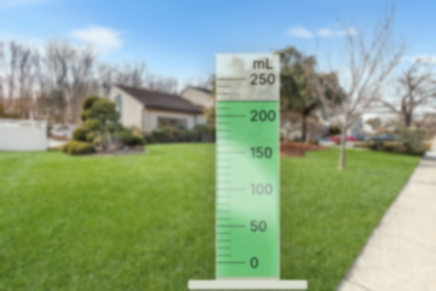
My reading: mL 220
